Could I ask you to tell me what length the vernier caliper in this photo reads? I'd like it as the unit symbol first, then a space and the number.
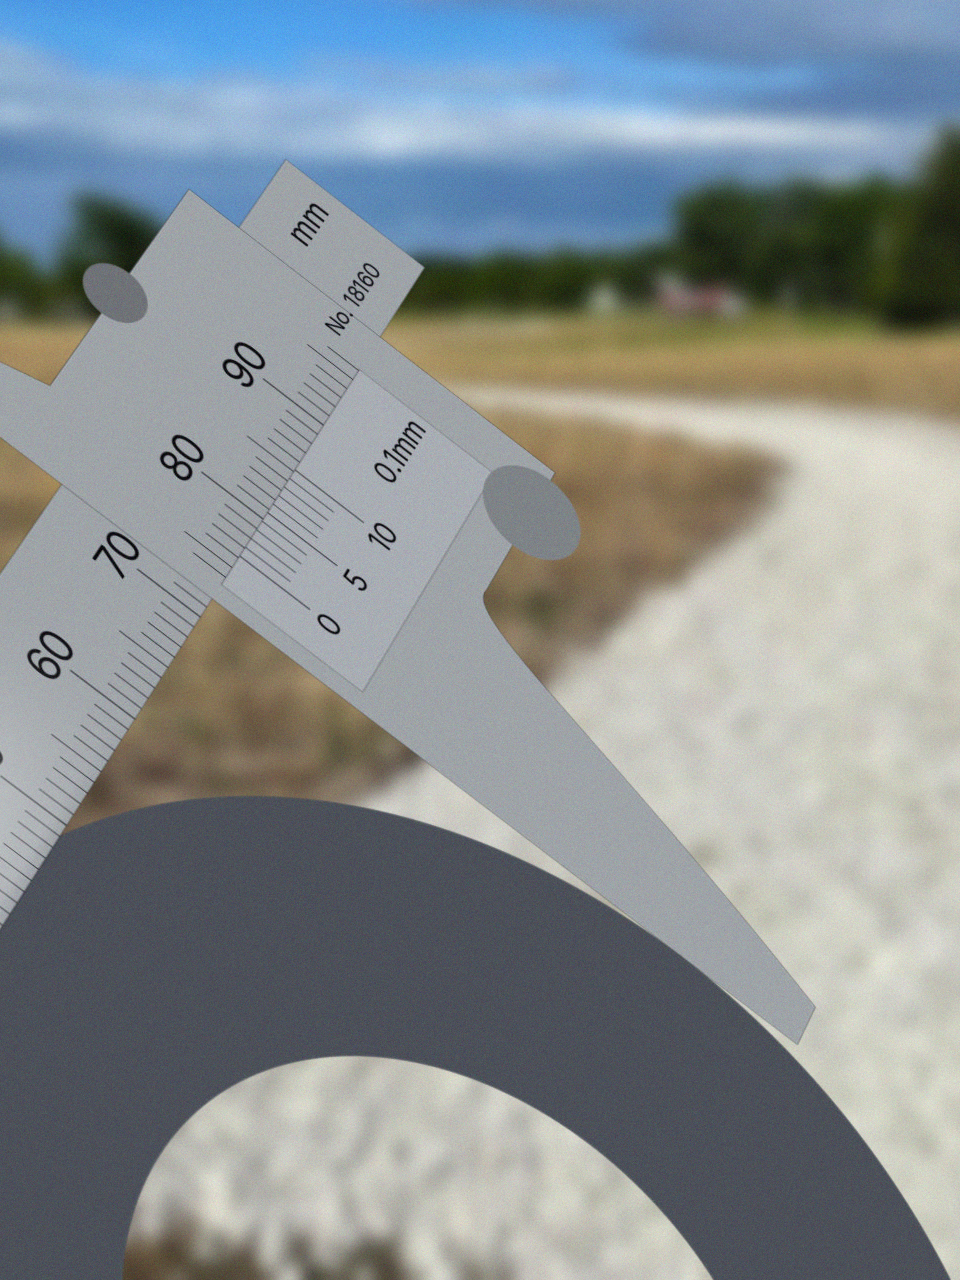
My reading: mm 76.2
